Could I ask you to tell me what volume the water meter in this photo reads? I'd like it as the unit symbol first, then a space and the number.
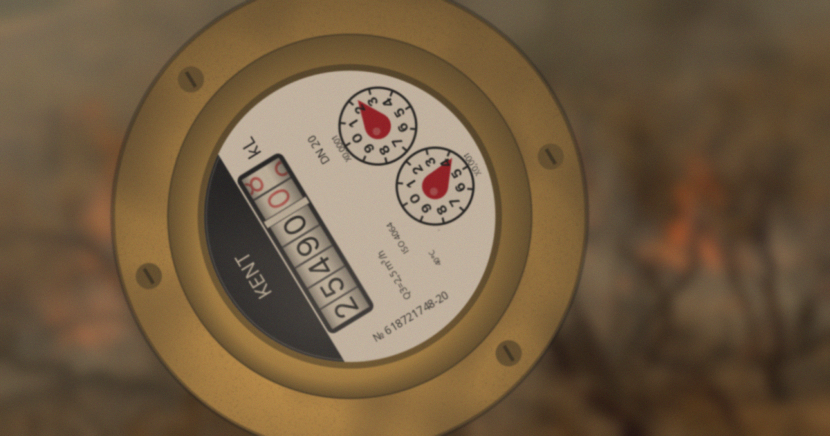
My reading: kL 25490.0842
